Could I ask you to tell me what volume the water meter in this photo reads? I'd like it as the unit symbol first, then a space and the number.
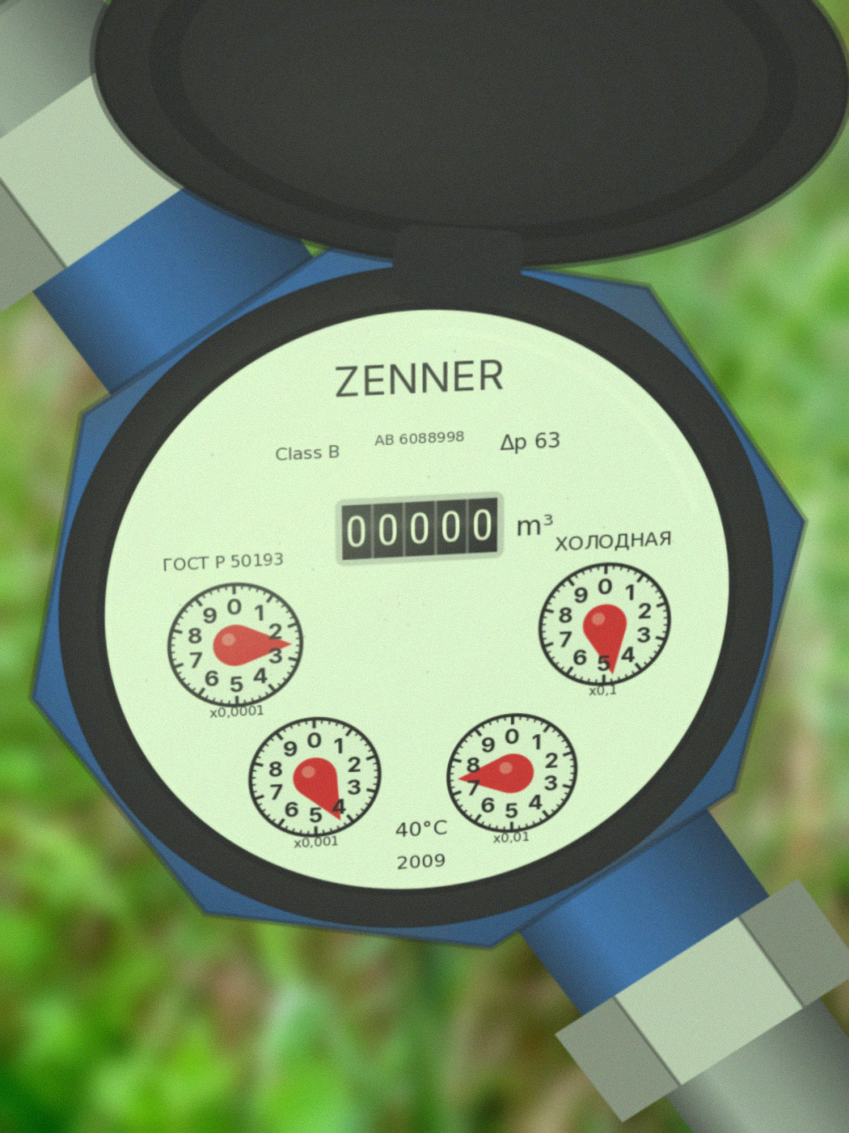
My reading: m³ 0.4742
